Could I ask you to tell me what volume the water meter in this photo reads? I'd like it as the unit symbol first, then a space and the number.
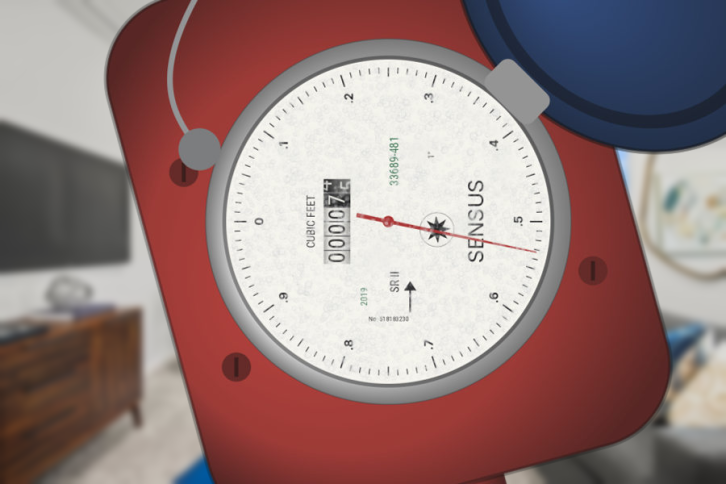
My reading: ft³ 74.53
